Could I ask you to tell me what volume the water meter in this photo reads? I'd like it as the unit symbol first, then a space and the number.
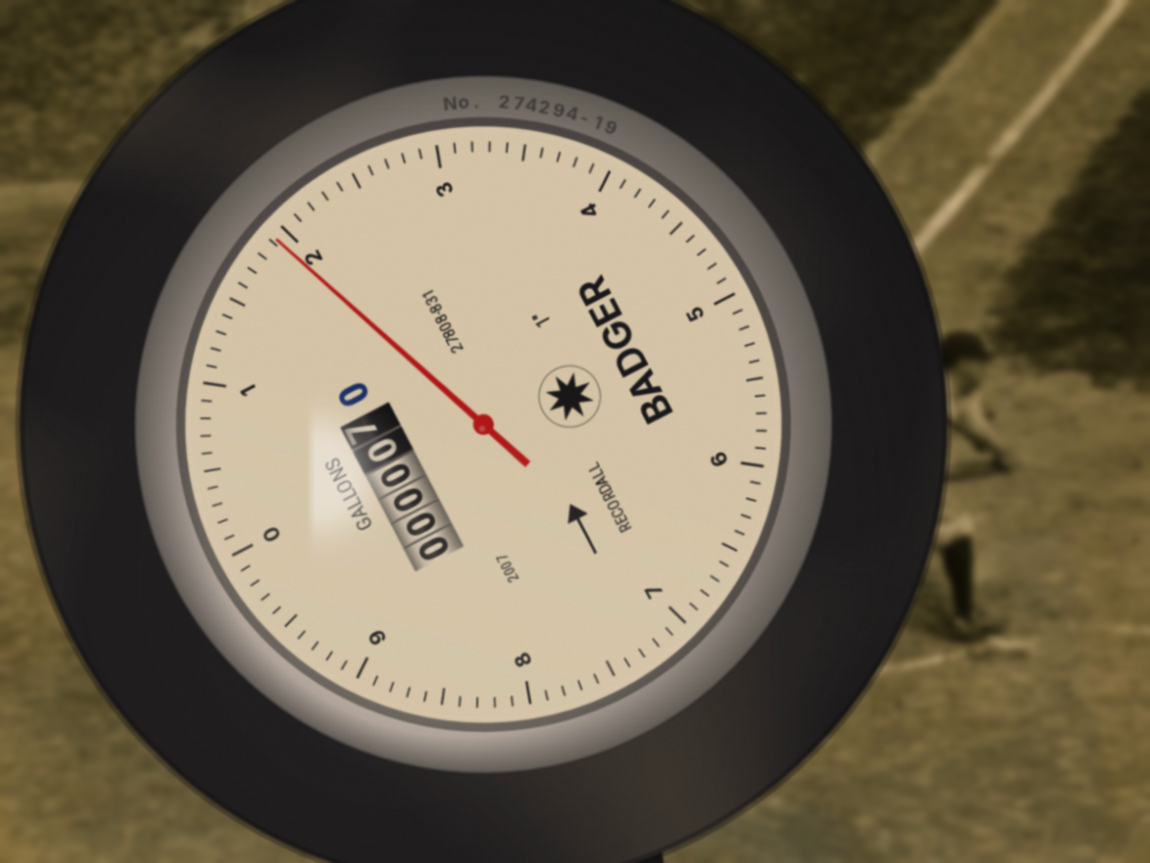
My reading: gal 71.9
